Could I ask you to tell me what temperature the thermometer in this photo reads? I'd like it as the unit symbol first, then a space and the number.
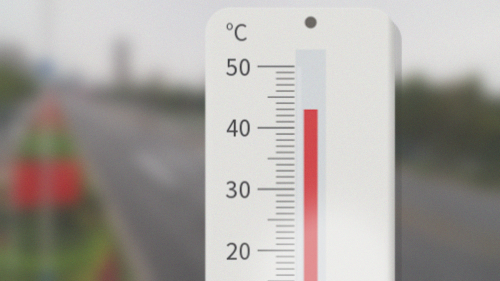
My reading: °C 43
